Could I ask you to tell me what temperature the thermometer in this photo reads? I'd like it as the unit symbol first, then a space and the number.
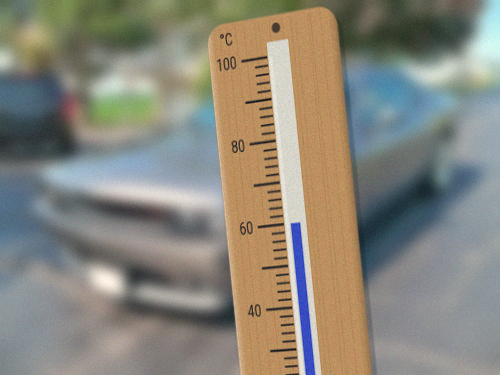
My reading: °C 60
